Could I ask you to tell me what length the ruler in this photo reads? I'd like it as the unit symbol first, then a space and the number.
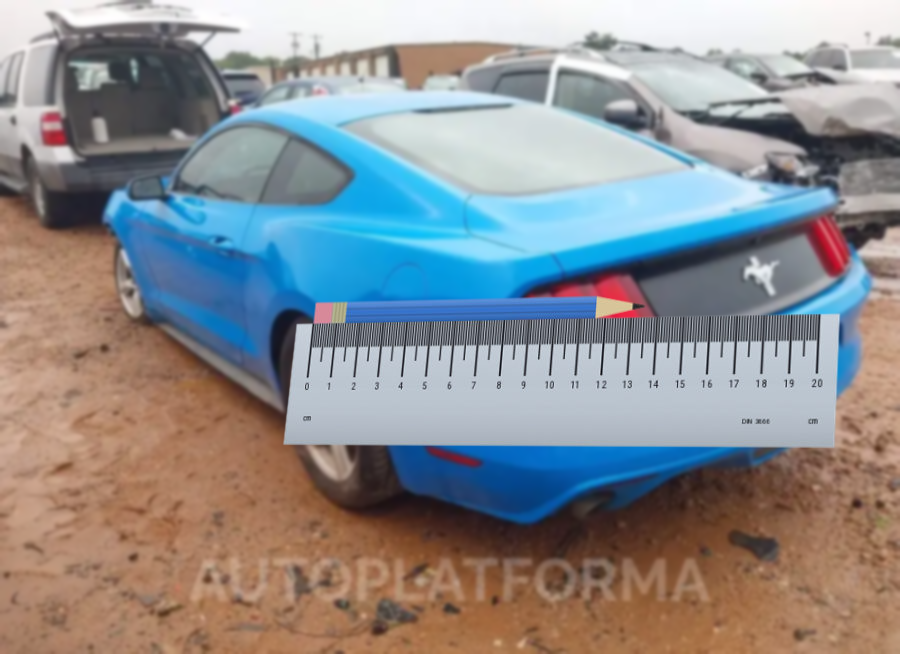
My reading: cm 13.5
